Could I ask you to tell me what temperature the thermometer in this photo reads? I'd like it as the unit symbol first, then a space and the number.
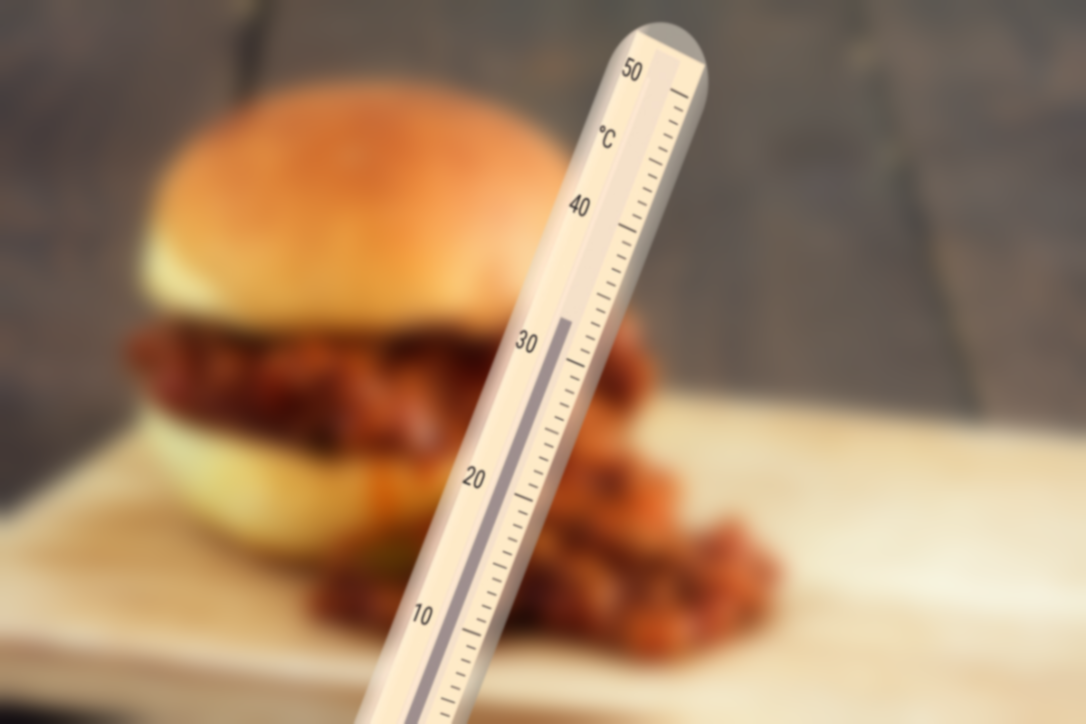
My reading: °C 32.5
